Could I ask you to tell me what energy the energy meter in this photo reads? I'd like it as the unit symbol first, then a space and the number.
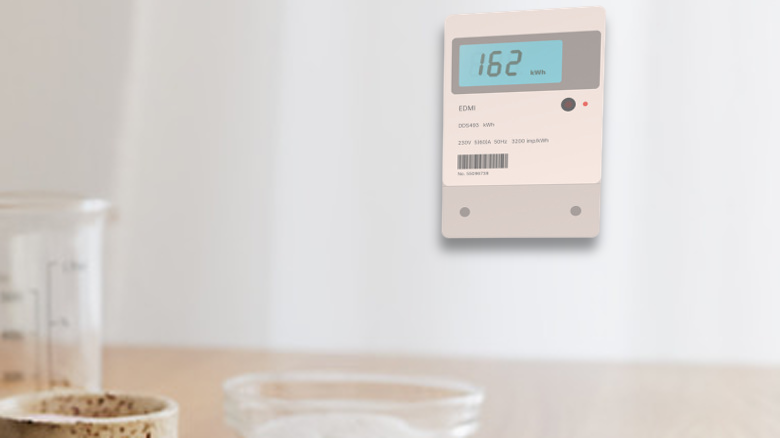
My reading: kWh 162
